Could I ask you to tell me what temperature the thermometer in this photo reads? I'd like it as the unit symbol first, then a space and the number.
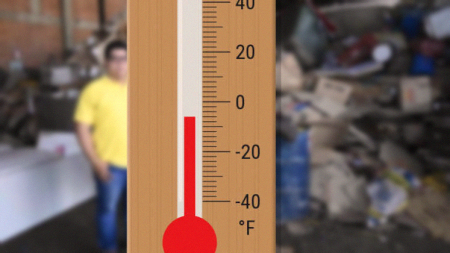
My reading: °F -6
